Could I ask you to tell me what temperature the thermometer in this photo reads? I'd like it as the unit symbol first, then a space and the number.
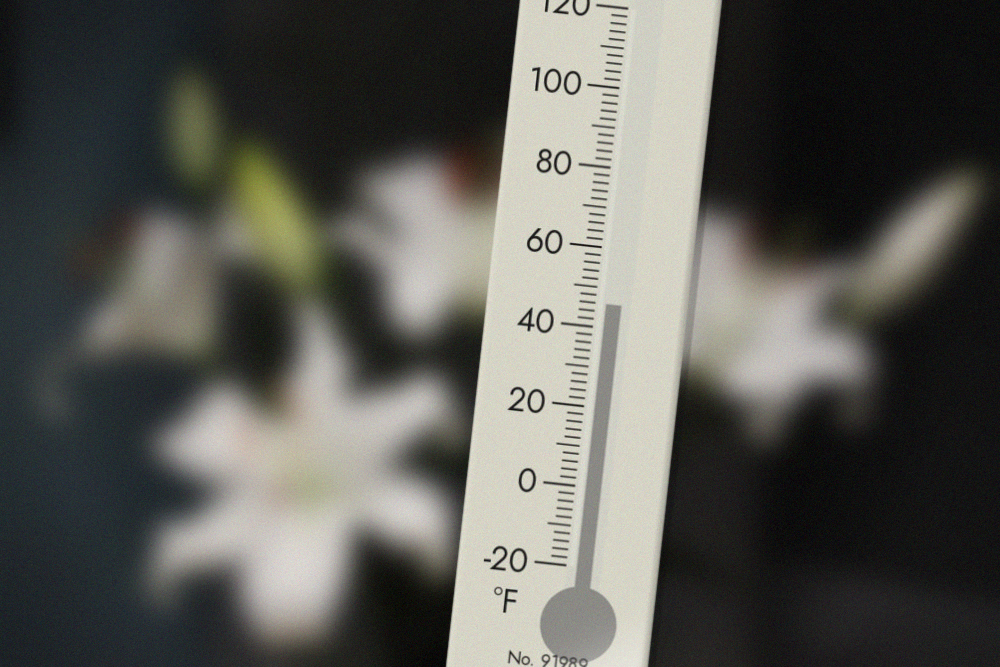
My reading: °F 46
